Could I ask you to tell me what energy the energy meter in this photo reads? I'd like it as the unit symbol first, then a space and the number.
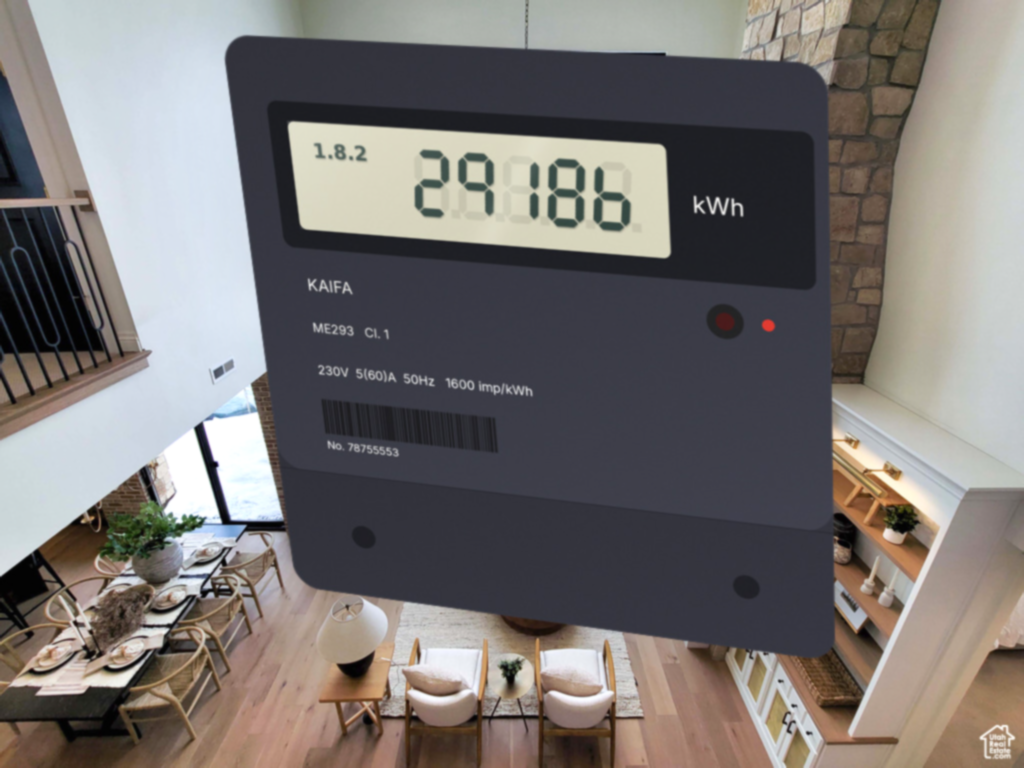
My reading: kWh 29186
